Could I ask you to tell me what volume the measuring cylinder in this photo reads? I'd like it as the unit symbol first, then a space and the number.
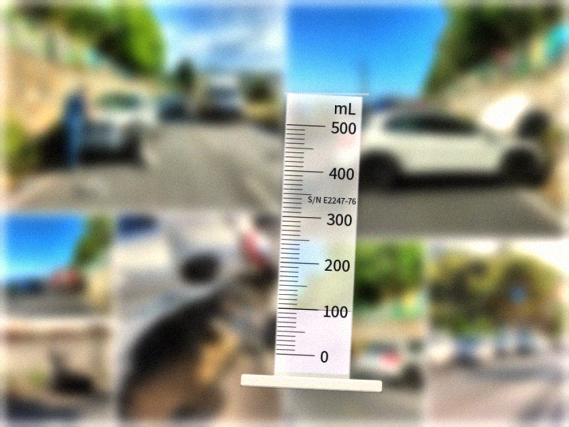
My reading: mL 100
